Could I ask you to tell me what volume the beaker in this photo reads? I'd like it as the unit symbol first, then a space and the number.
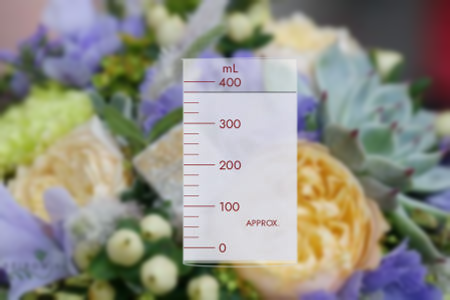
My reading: mL 375
